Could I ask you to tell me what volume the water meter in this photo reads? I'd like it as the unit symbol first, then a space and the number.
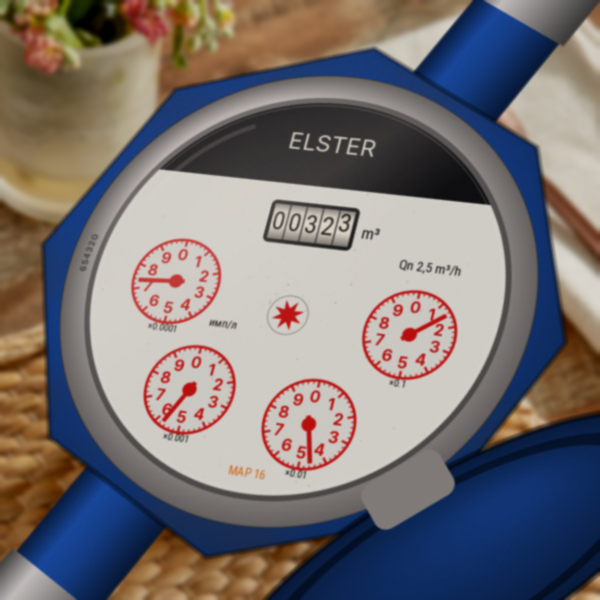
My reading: m³ 323.1457
